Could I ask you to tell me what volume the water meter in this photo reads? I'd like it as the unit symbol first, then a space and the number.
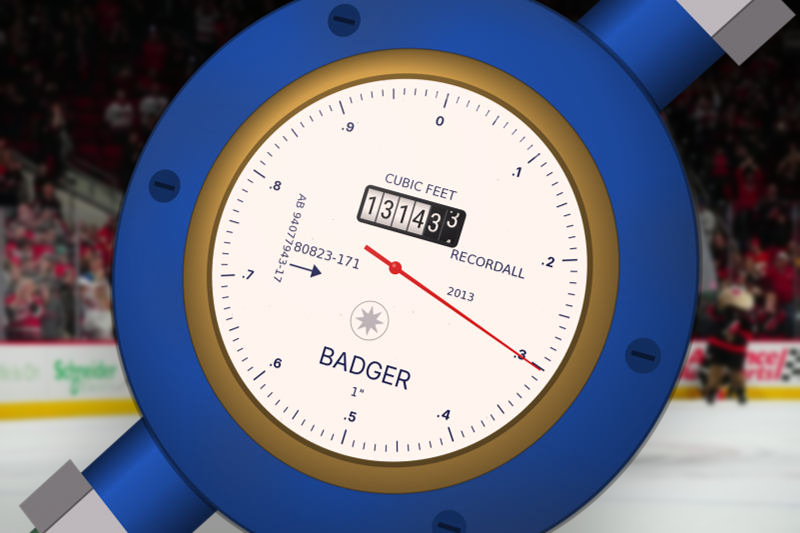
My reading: ft³ 131433.30
